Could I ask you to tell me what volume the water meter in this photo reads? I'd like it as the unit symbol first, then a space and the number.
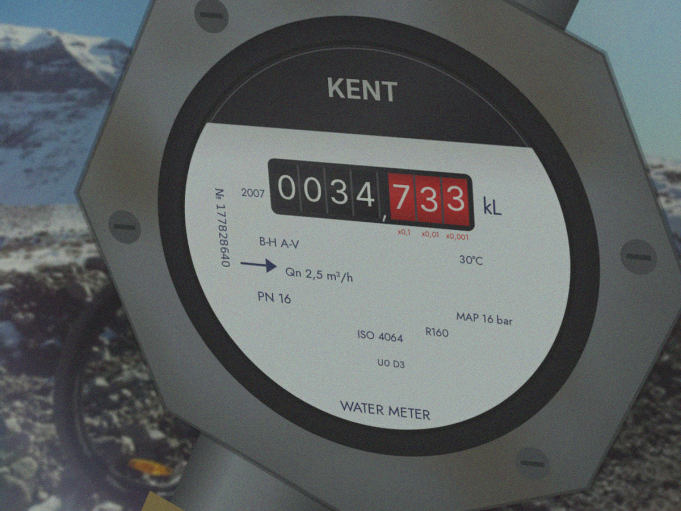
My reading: kL 34.733
